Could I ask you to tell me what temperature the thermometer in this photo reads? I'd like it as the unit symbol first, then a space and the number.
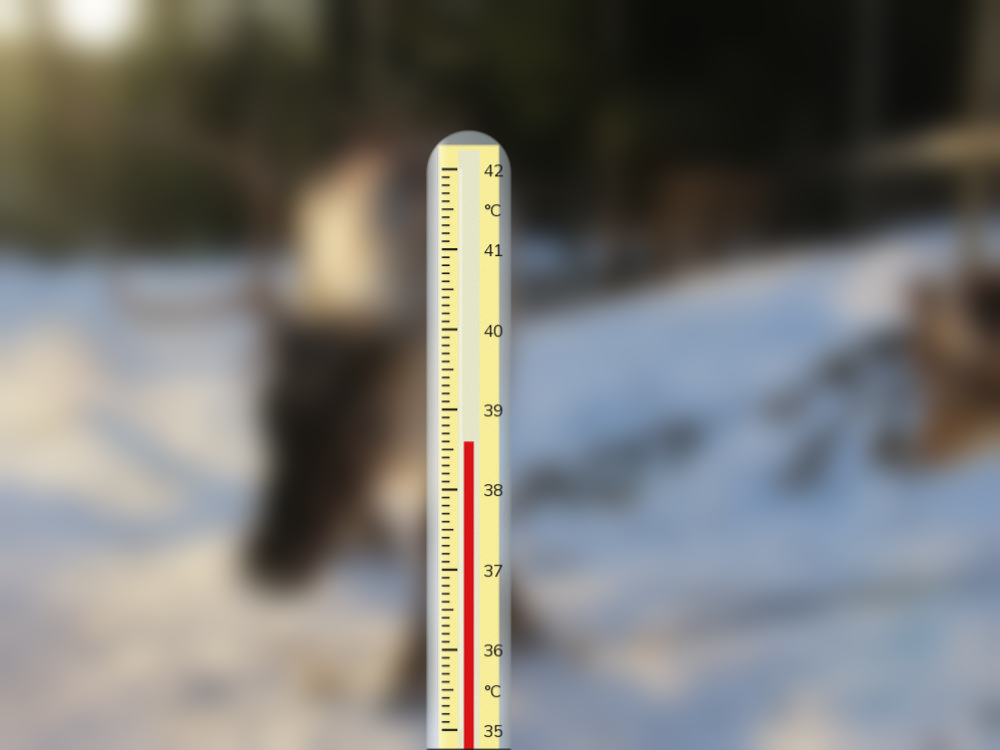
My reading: °C 38.6
